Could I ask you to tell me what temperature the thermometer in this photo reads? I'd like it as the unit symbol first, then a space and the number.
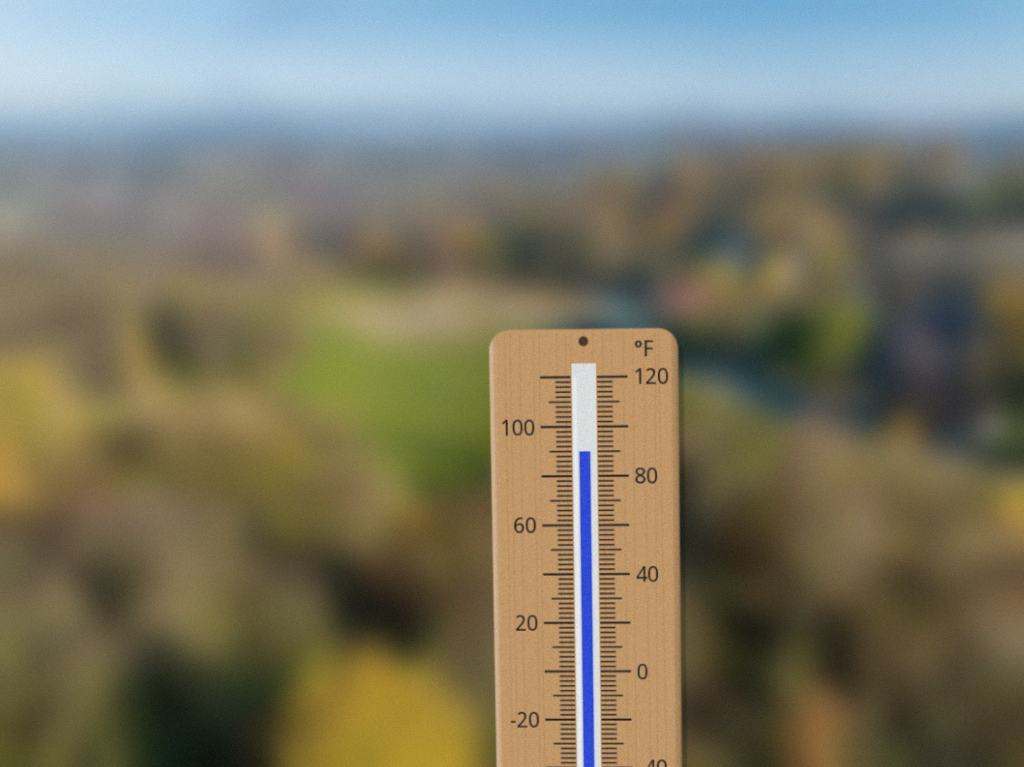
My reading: °F 90
